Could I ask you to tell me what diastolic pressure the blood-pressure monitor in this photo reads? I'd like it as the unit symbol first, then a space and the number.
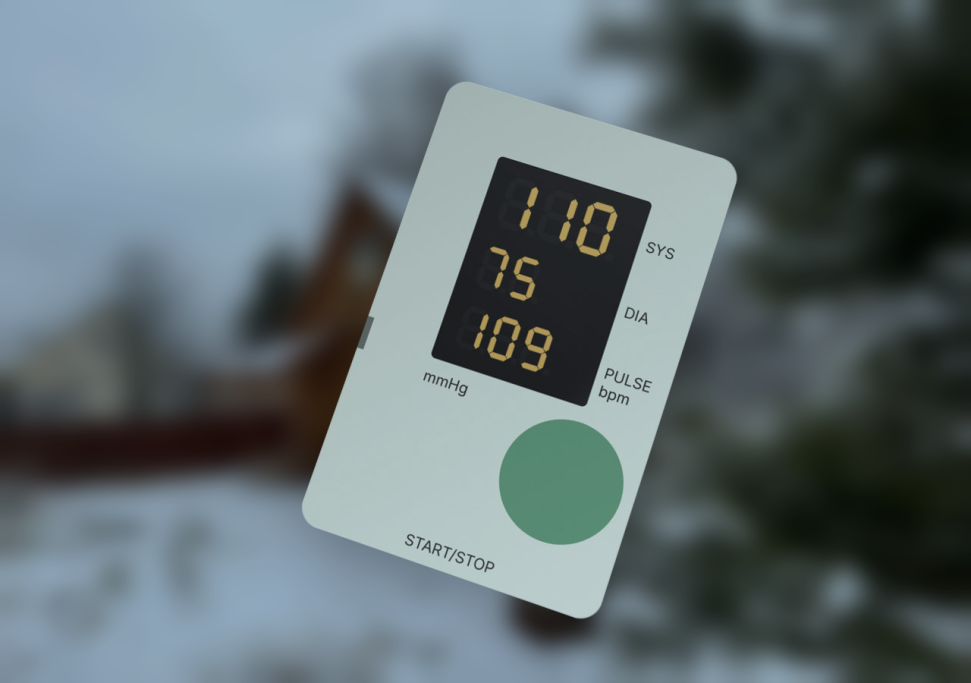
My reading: mmHg 75
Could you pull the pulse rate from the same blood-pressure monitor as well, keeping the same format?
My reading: bpm 109
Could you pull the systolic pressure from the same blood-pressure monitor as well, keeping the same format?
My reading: mmHg 110
